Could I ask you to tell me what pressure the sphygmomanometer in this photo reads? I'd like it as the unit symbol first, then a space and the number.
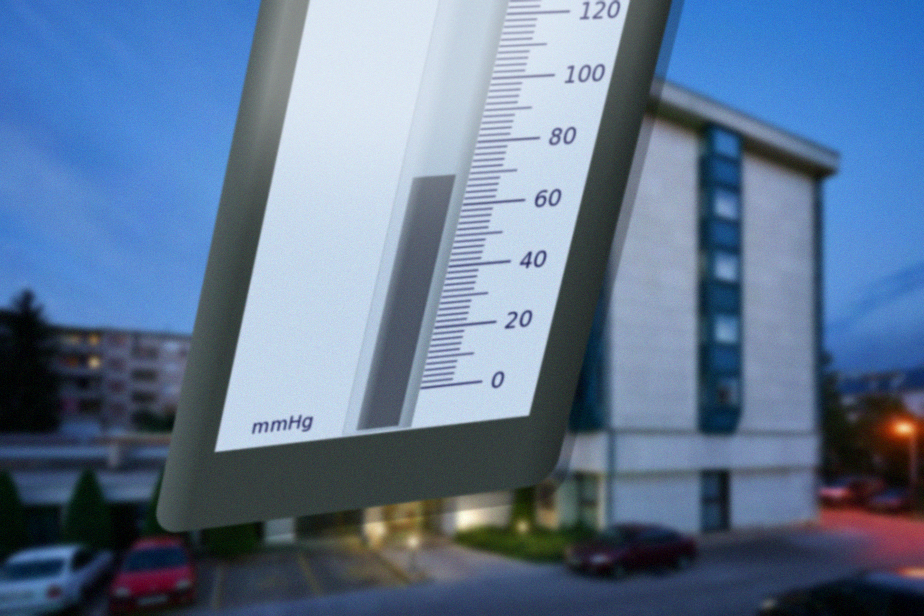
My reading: mmHg 70
